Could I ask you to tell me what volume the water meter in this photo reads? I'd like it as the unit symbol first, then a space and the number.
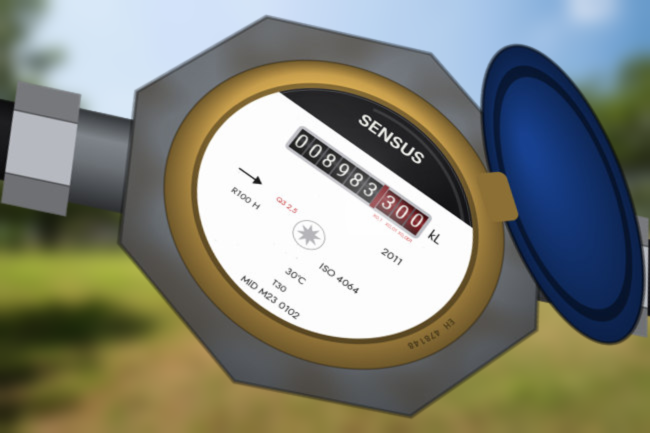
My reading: kL 8983.300
